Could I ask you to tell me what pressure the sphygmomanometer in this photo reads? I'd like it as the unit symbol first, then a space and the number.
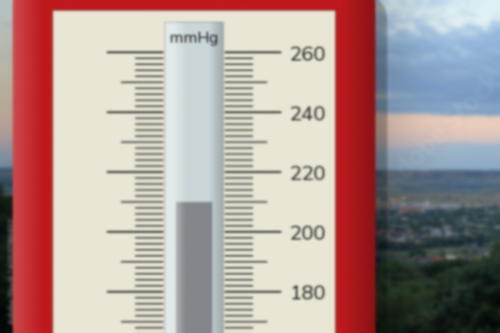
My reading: mmHg 210
